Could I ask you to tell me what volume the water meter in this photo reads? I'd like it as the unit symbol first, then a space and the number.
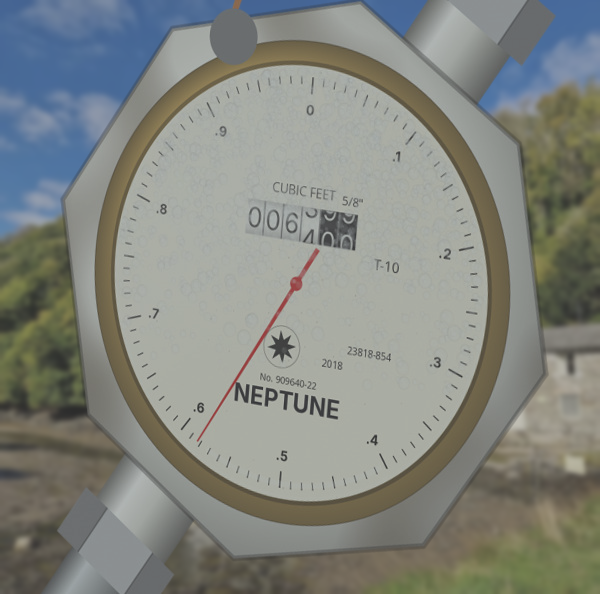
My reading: ft³ 6399.58
